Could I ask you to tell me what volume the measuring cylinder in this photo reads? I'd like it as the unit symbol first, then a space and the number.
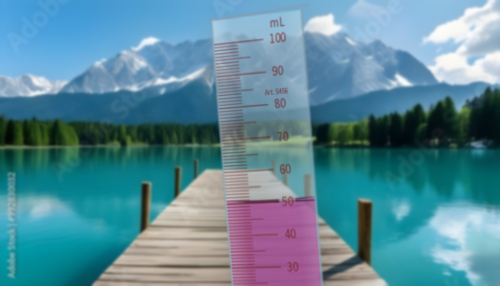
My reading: mL 50
